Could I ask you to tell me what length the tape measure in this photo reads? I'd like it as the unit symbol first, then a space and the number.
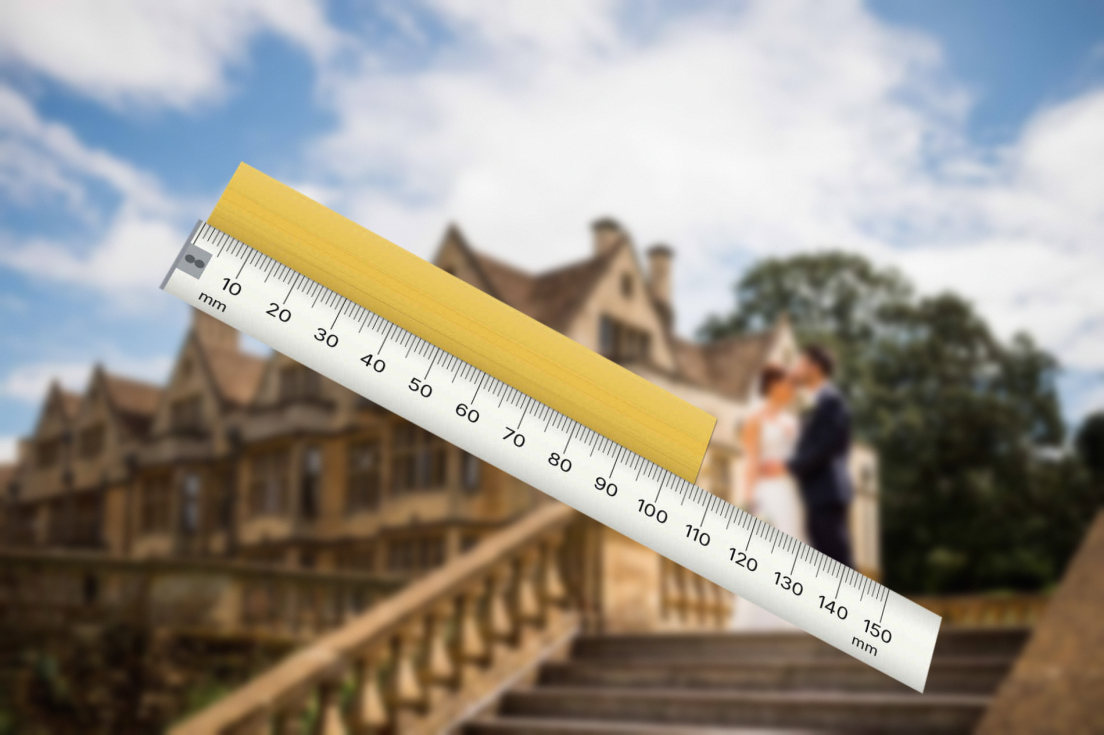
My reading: mm 106
